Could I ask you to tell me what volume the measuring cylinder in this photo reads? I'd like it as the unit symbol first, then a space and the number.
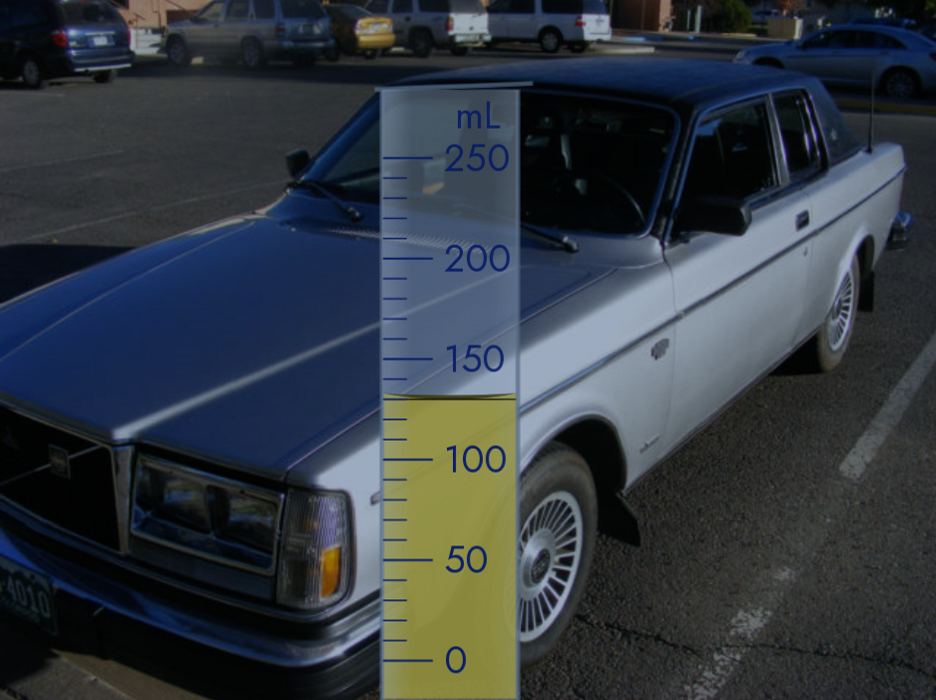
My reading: mL 130
